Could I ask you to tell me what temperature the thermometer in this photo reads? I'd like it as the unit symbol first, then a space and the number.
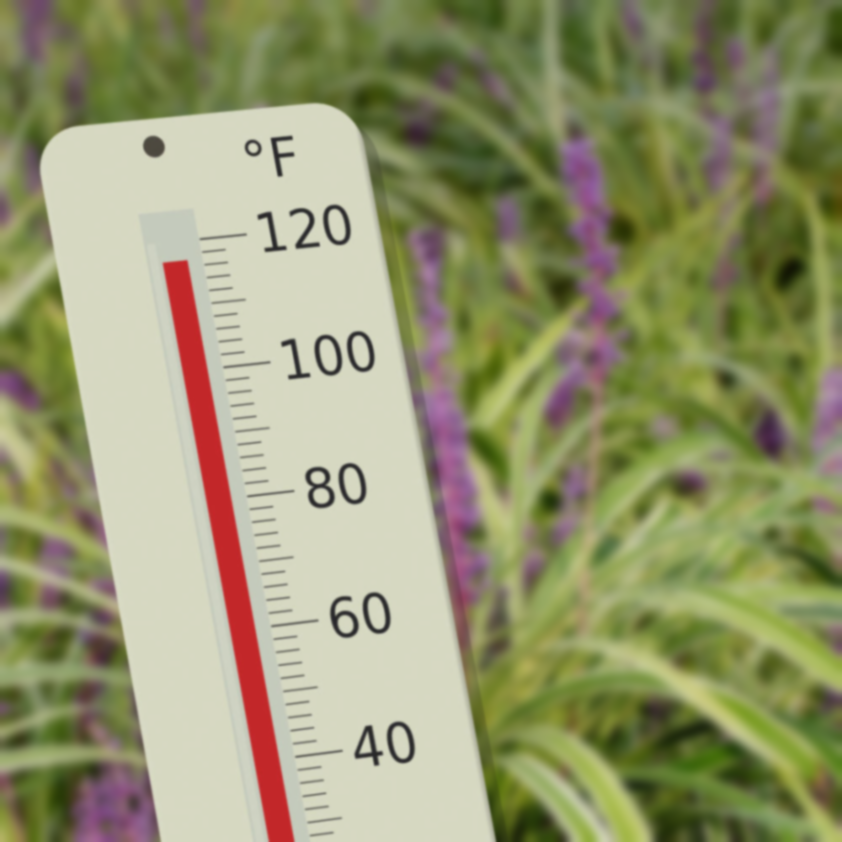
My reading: °F 117
